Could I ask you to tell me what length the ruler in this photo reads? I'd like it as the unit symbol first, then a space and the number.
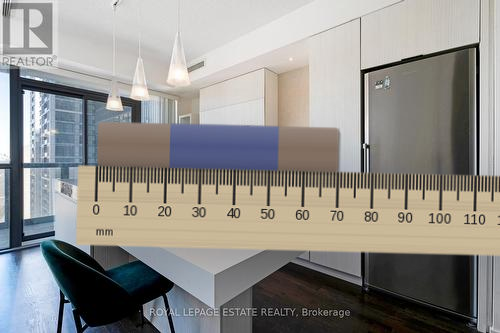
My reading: mm 70
